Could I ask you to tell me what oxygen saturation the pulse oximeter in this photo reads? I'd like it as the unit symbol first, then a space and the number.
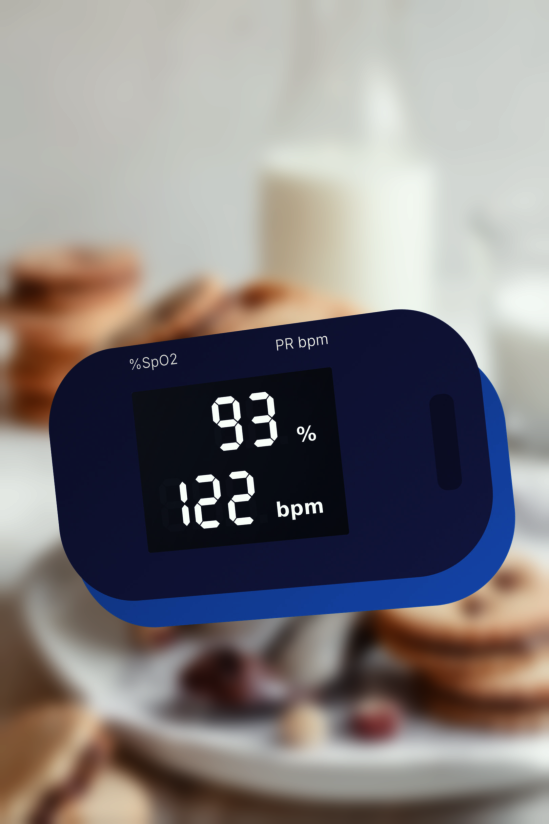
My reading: % 93
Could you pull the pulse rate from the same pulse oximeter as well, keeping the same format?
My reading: bpm 122
